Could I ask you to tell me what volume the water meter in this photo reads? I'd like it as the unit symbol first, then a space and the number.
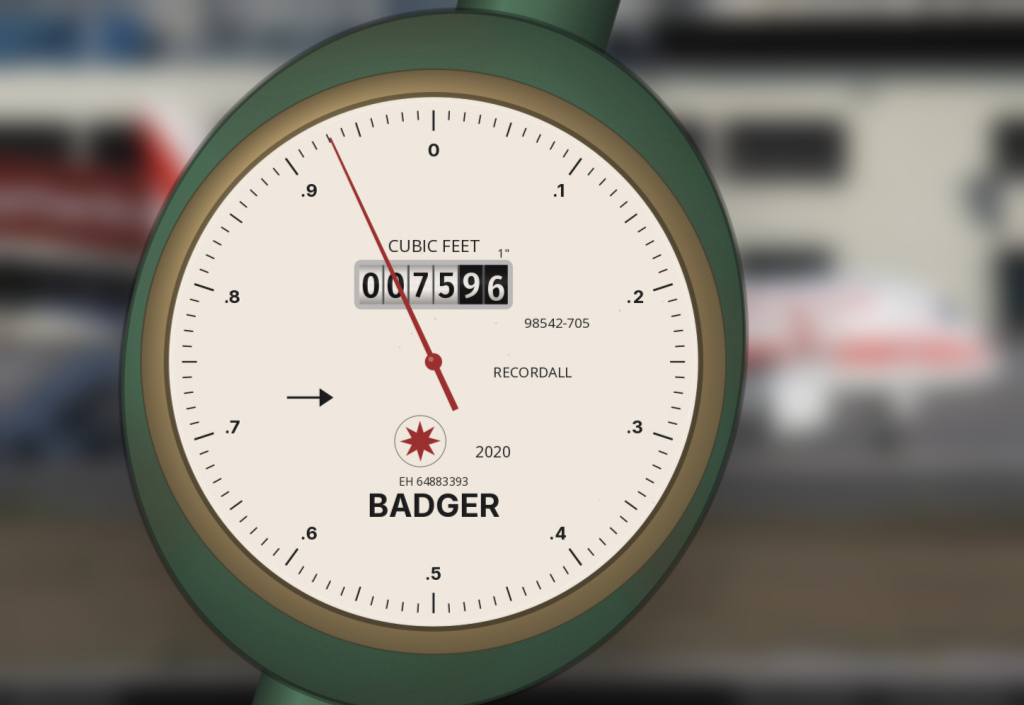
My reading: ft³ 7595.93
